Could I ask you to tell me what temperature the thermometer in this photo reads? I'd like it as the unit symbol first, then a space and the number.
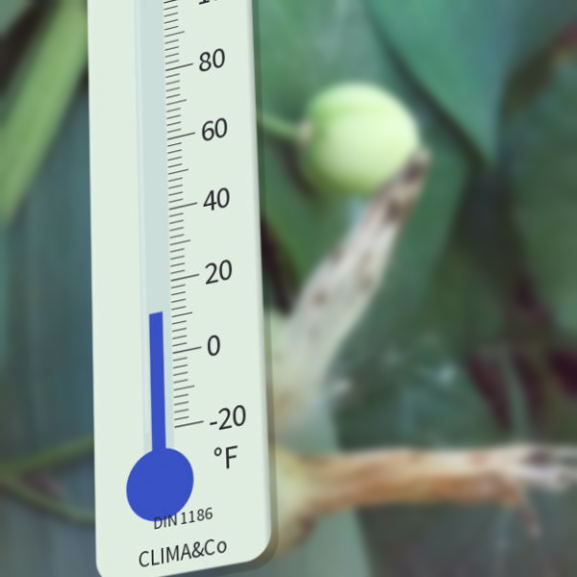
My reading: °F 12
